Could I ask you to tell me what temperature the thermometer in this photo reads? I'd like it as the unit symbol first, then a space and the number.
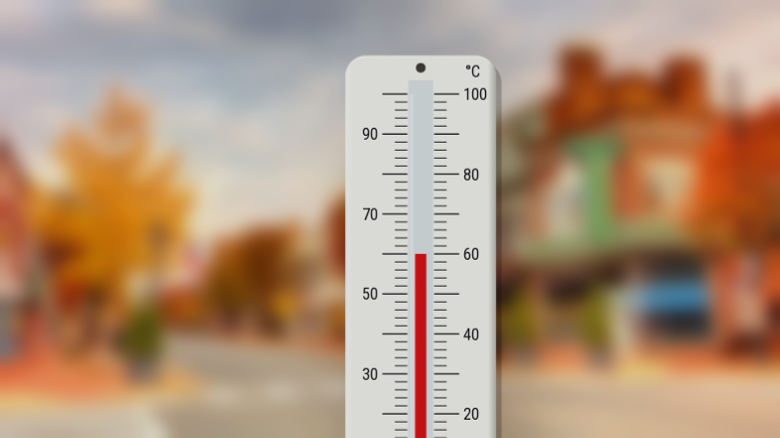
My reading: °C 60
